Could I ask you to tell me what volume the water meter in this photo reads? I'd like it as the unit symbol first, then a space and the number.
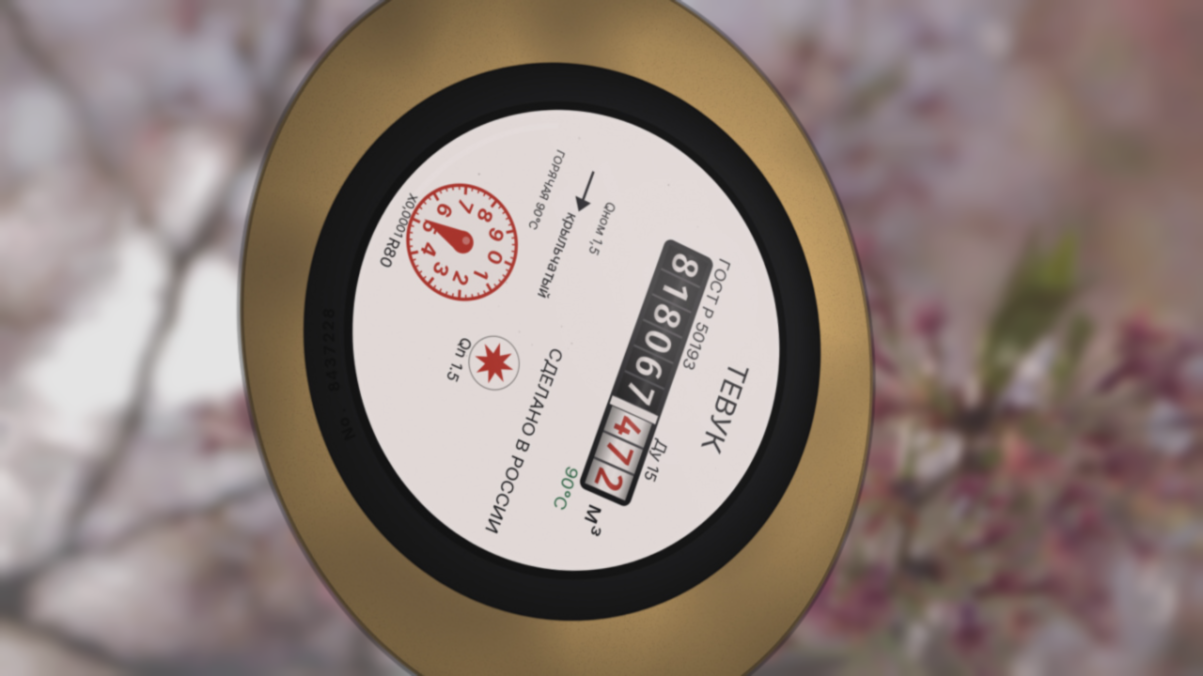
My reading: m³ 818067.4725
